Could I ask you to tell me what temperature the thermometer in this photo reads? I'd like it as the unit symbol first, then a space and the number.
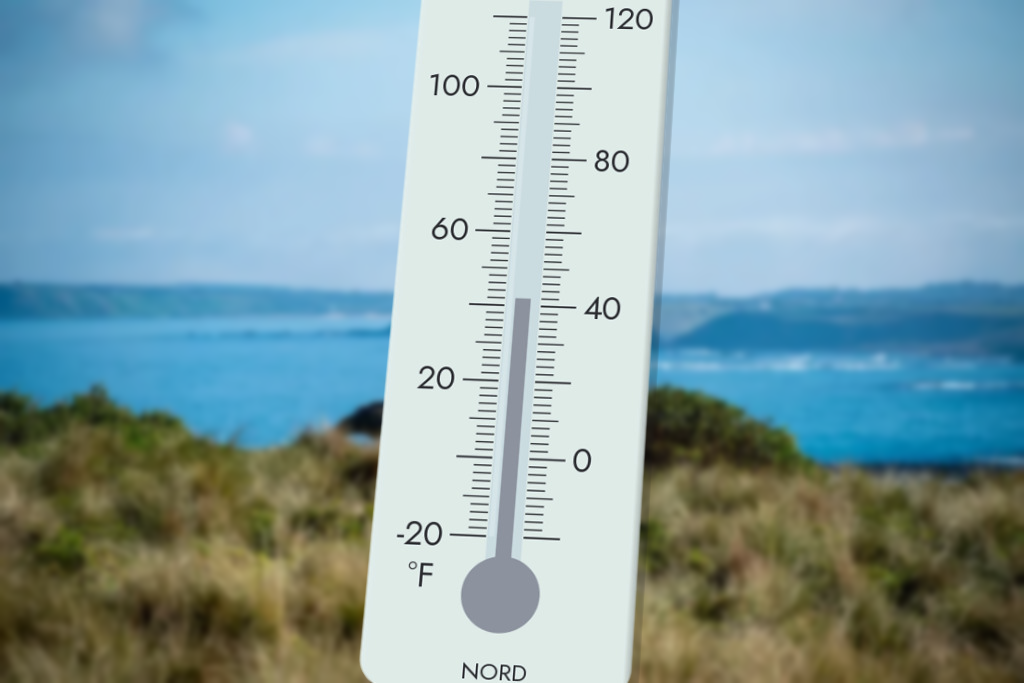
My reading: °F 42
